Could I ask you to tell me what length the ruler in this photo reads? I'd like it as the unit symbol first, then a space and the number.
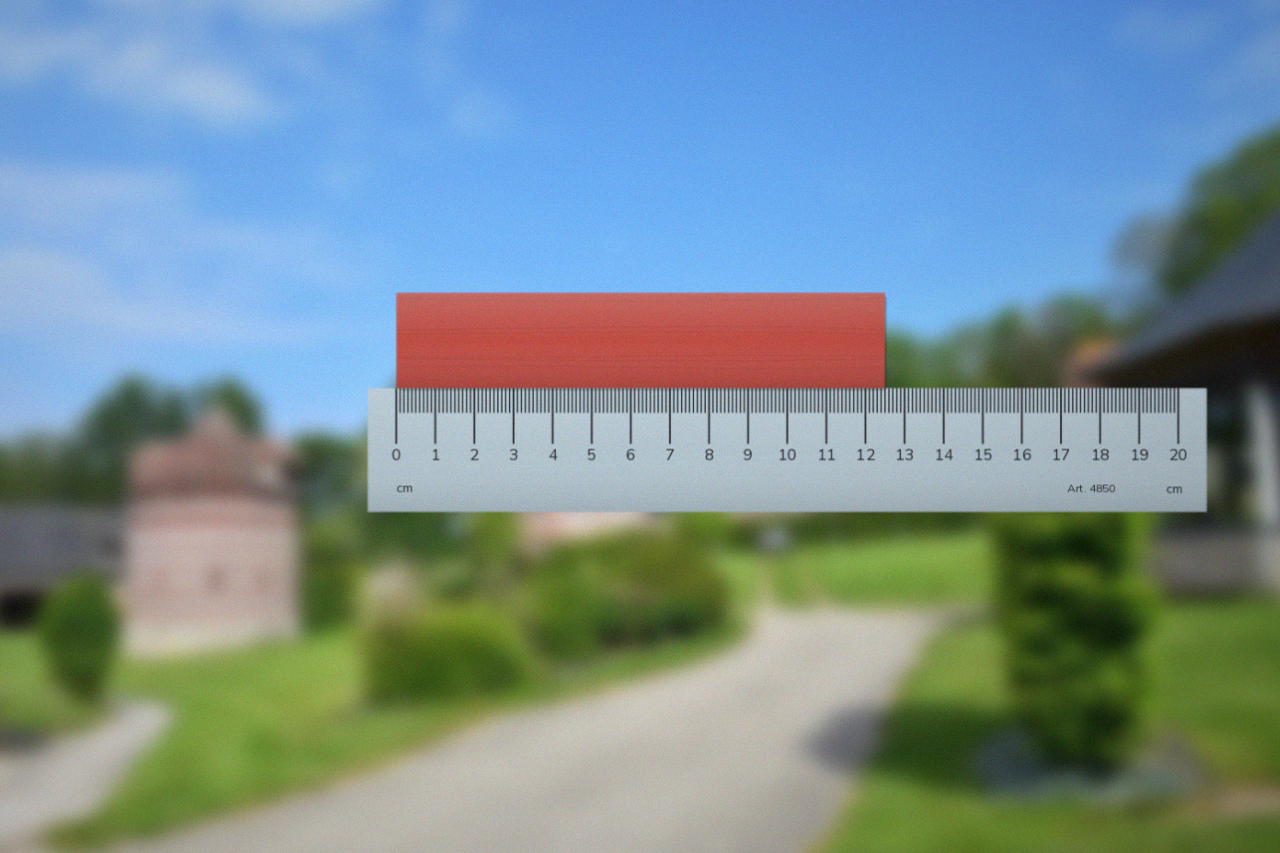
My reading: cm 12.5
